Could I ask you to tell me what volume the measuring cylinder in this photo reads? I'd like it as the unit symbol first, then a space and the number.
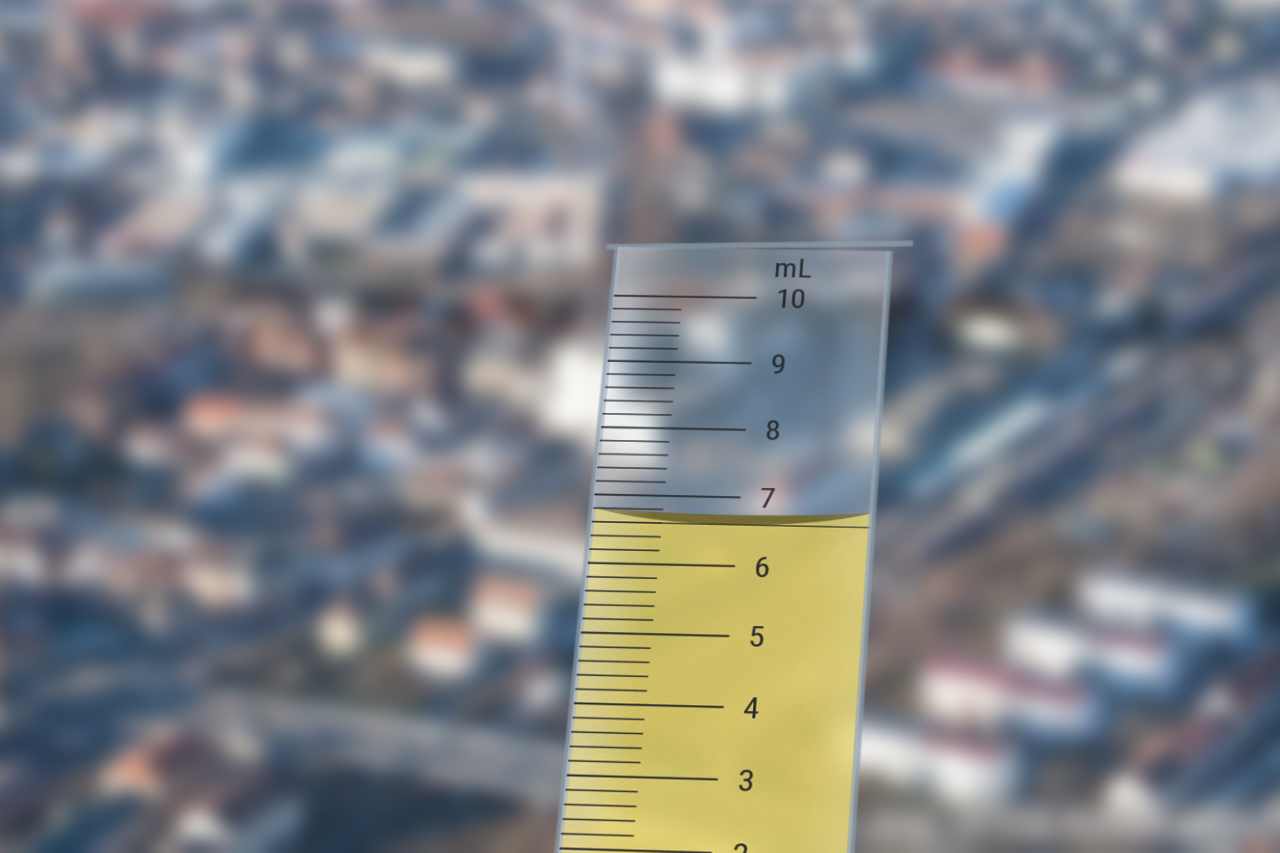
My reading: mL 6.6
